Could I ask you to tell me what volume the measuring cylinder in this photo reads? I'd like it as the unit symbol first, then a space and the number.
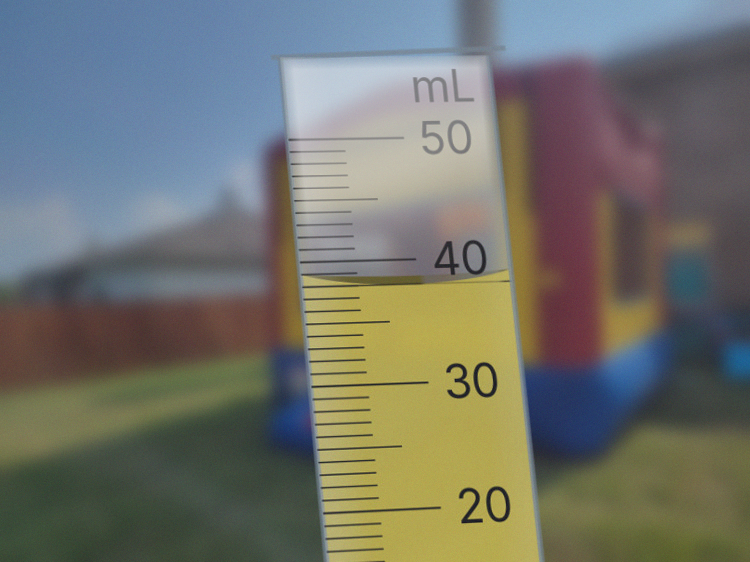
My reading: mL 38
